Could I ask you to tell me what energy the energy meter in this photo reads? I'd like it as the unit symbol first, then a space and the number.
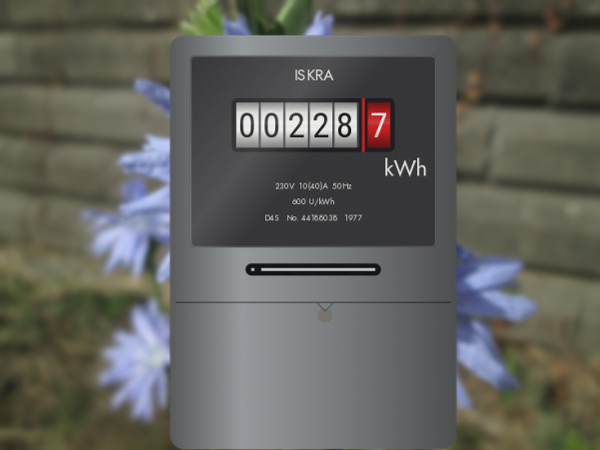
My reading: kWh 228.7
